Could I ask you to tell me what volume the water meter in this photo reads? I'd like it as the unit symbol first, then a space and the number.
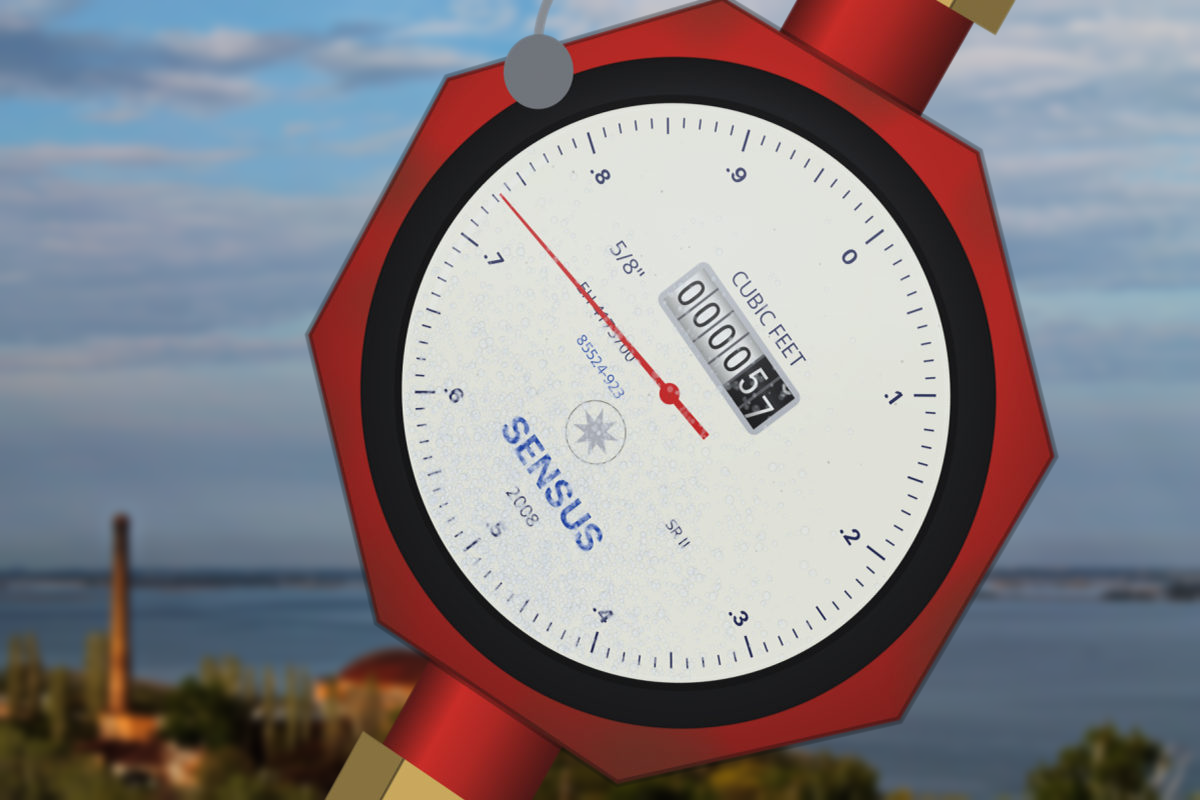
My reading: ft³ 56.73
